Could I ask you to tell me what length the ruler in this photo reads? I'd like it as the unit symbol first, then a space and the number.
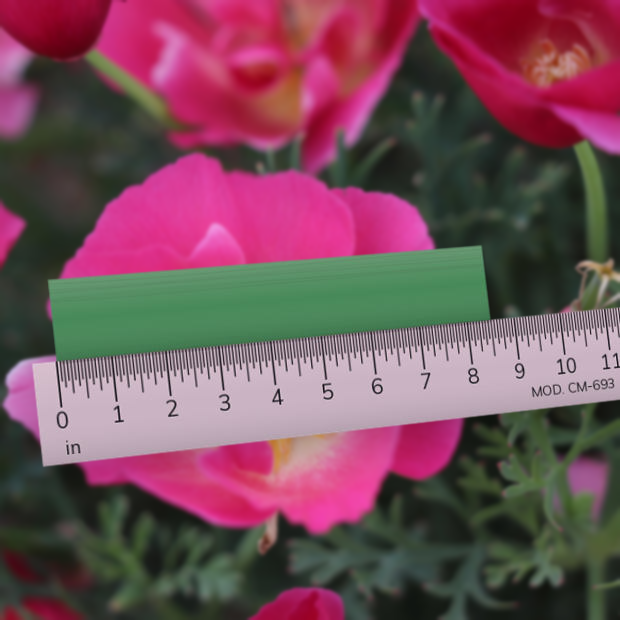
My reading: in 8.5
